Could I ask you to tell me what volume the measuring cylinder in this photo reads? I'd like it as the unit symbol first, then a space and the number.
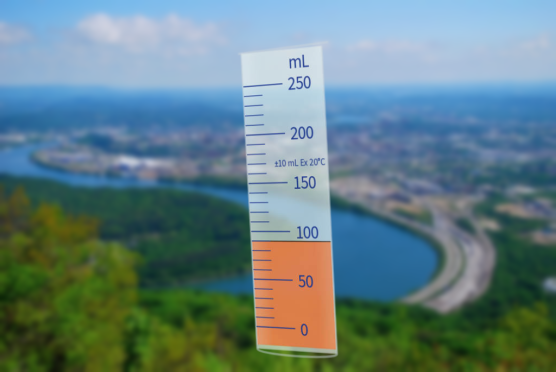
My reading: mL 90
